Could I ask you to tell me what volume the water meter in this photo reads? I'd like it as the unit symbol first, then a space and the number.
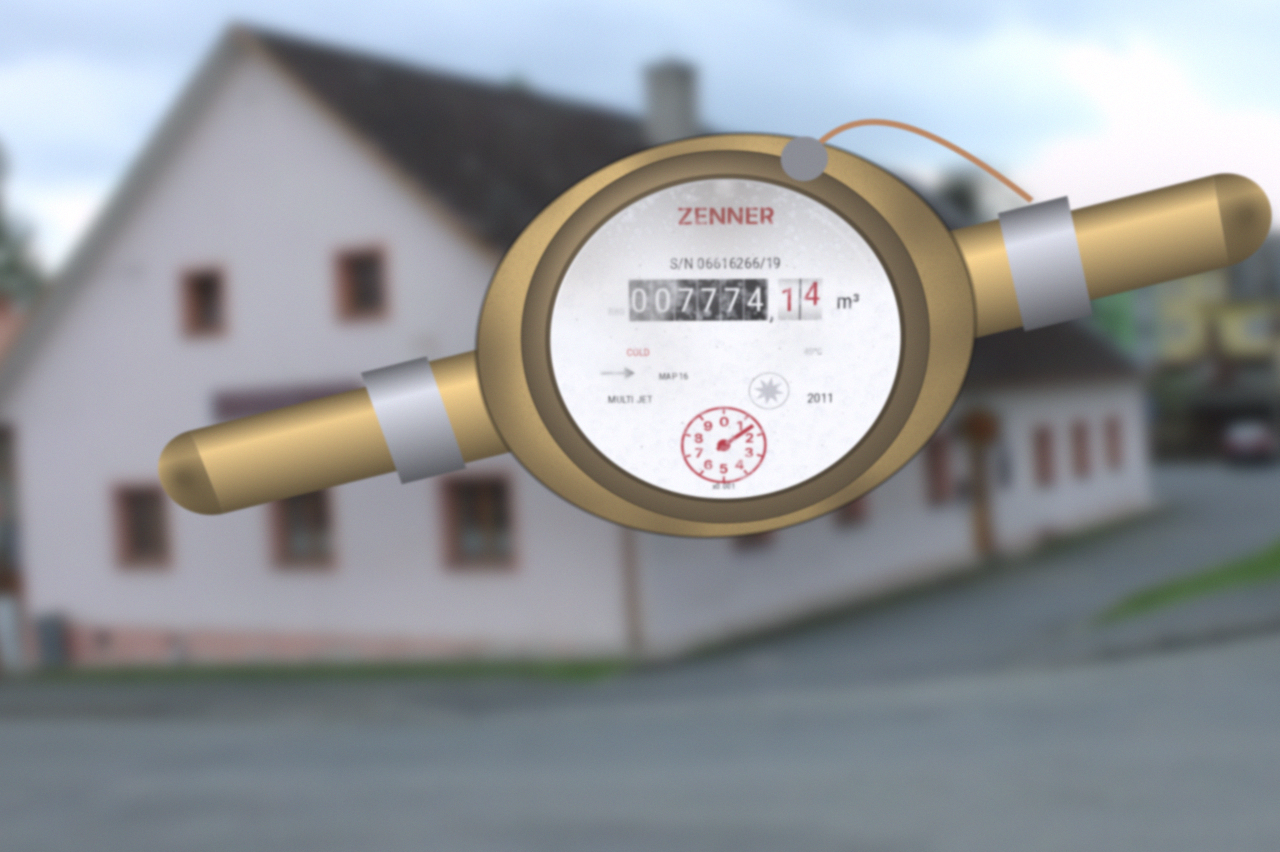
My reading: m³ 7774.141
